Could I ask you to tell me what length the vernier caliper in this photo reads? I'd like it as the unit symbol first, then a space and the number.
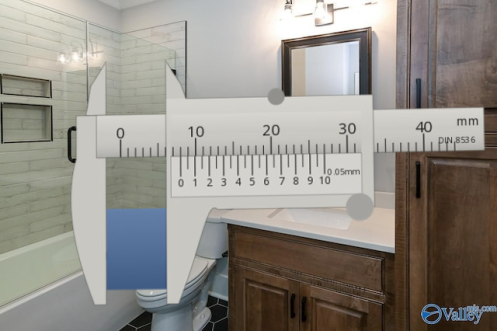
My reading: mm 8.0
